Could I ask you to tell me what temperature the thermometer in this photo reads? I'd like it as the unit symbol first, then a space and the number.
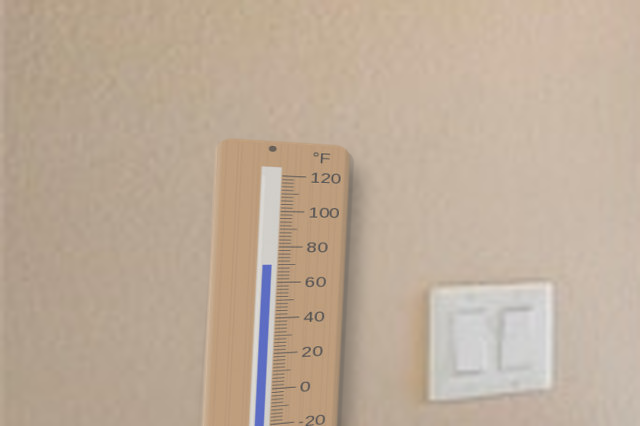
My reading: °F 70
